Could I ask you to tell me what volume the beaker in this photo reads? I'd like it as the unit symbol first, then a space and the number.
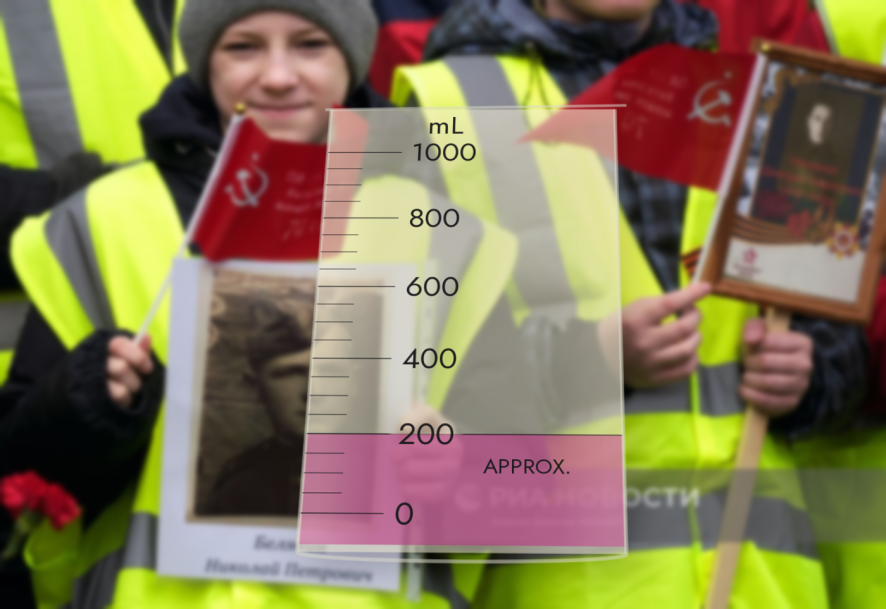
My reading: mL 200
